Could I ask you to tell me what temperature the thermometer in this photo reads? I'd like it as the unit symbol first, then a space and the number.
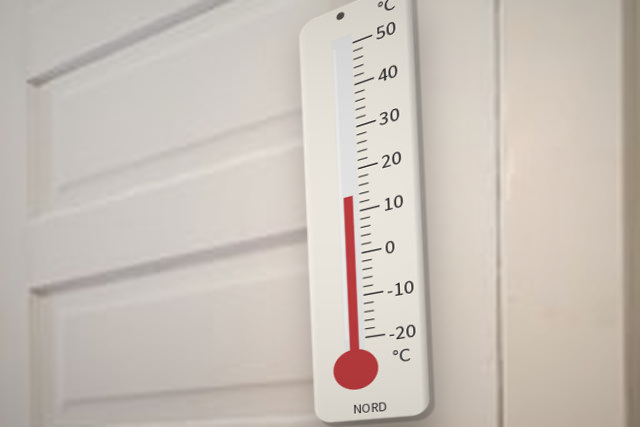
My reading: °C 14
